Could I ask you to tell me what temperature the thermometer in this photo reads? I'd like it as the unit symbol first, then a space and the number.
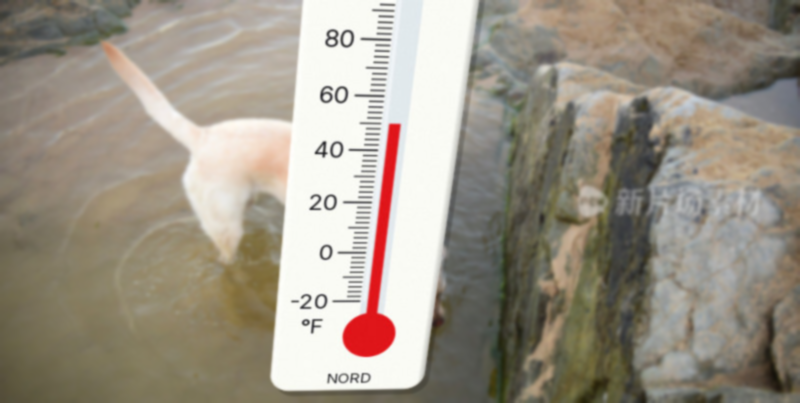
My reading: °F 50
